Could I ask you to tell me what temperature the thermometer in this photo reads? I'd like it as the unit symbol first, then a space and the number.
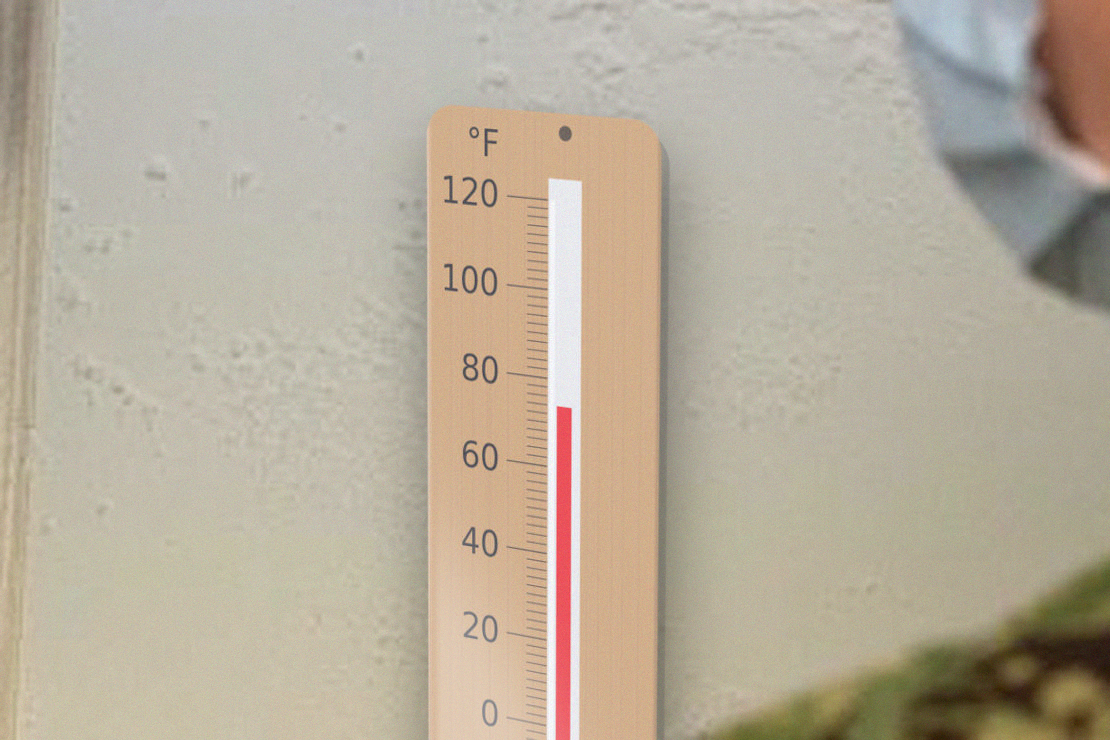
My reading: °F 74
